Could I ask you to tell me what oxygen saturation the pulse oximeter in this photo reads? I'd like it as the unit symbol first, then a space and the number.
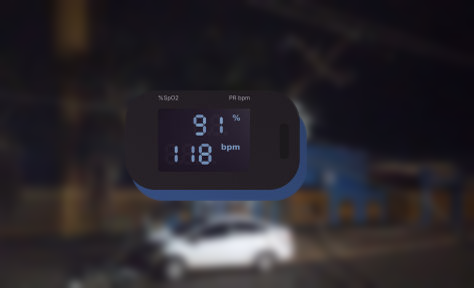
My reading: % 91
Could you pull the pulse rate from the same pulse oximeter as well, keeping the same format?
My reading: bpm 118
